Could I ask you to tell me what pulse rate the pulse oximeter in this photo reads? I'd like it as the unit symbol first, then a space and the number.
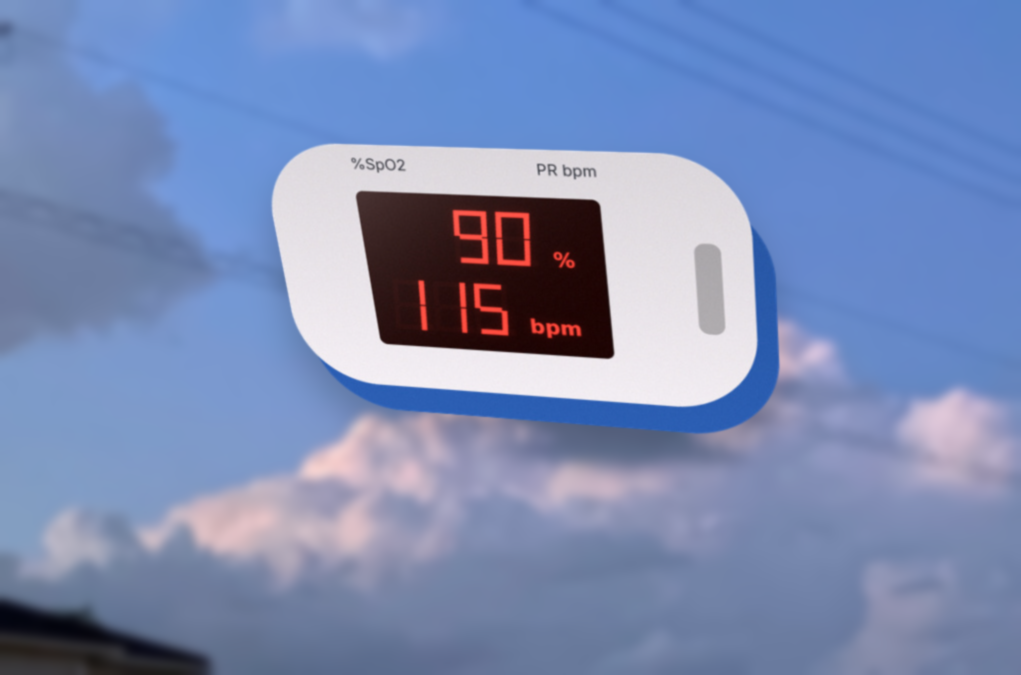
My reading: bpm 115
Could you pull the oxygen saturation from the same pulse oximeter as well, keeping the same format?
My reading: % 90
